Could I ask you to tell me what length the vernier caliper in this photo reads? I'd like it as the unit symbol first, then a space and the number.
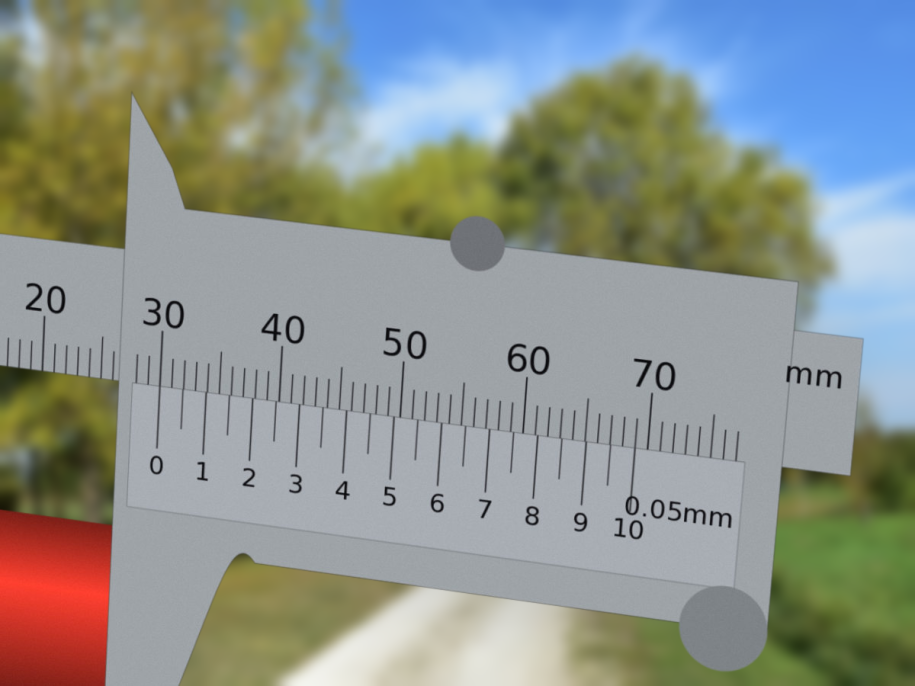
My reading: mm 30.0
